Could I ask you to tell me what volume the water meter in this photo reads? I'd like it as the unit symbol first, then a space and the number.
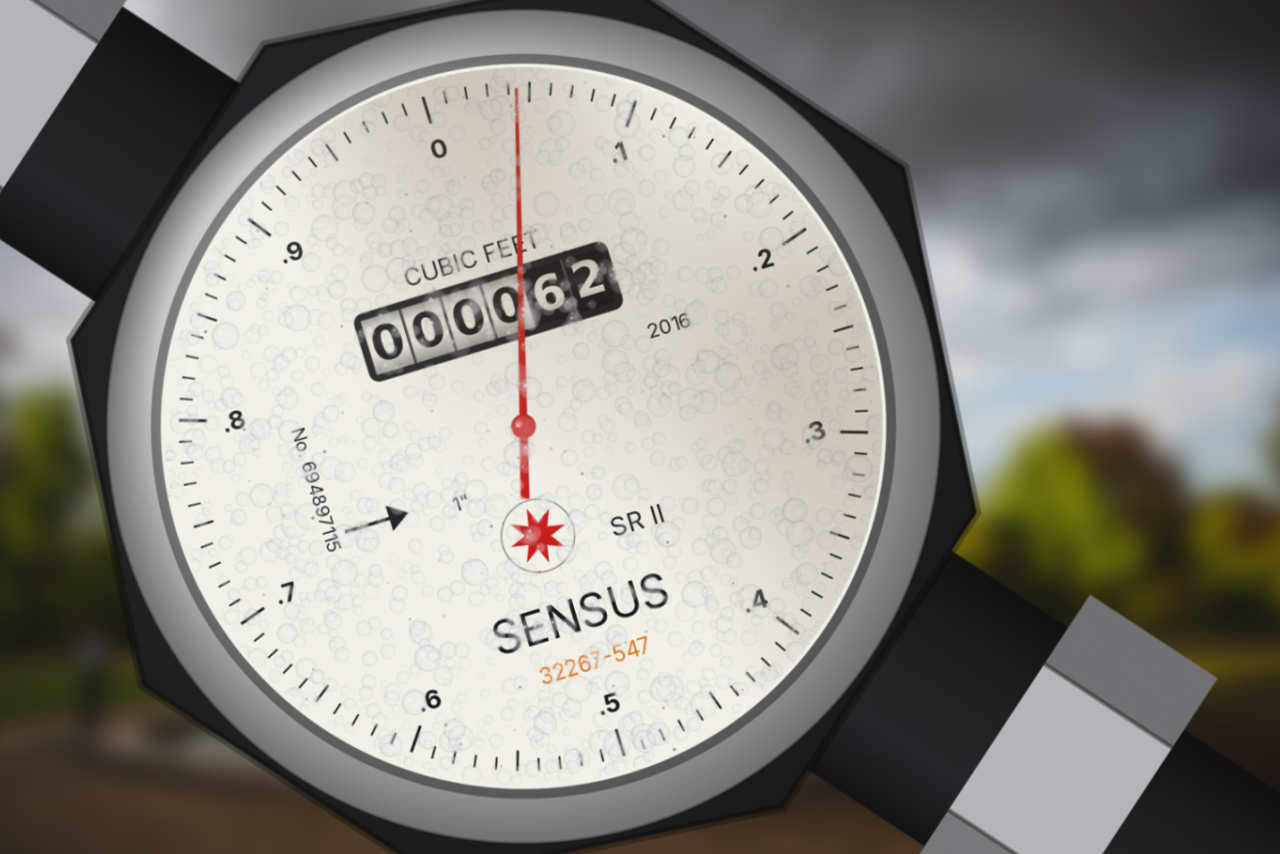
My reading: ft³ 62.04
